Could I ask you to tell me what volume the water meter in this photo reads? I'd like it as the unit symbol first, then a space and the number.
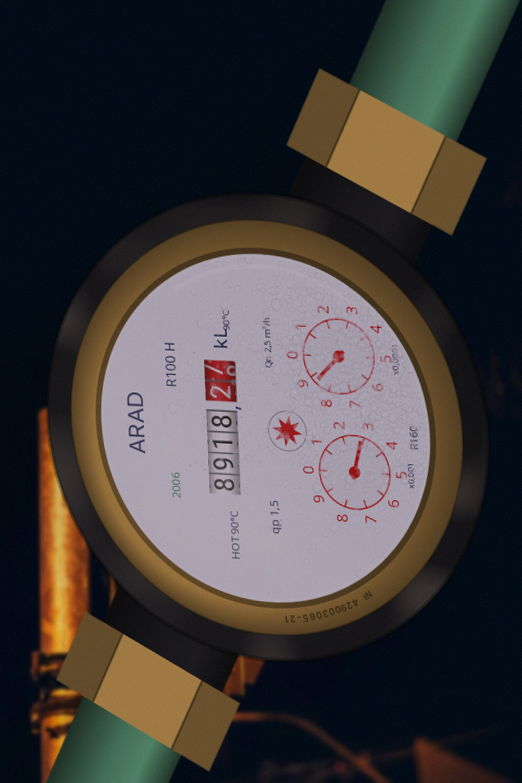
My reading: kL 8918.2728
